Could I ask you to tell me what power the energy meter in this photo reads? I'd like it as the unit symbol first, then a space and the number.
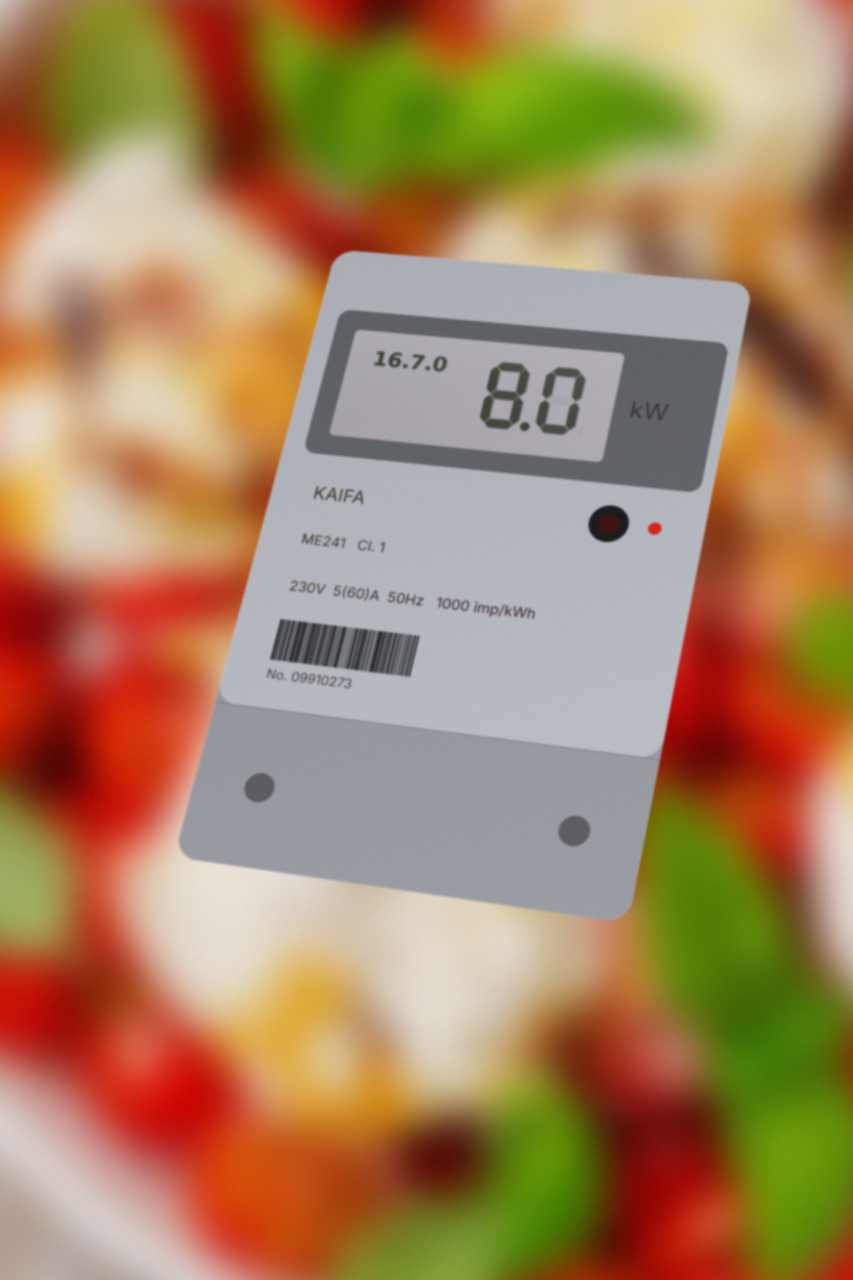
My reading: kW 8.0
